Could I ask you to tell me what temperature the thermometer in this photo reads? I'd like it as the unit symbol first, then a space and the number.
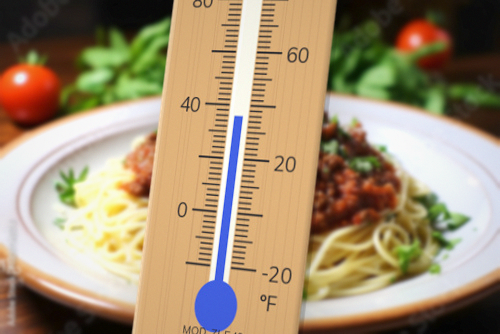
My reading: °F 36
